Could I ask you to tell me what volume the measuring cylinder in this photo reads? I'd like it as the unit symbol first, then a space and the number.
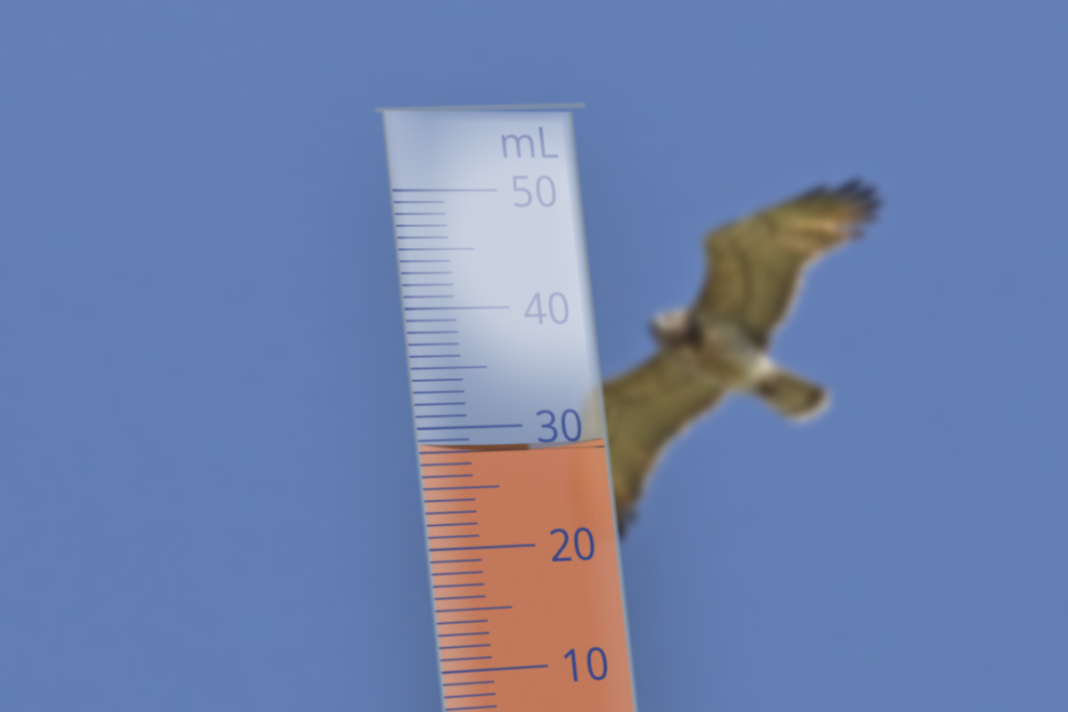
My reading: mL 28
